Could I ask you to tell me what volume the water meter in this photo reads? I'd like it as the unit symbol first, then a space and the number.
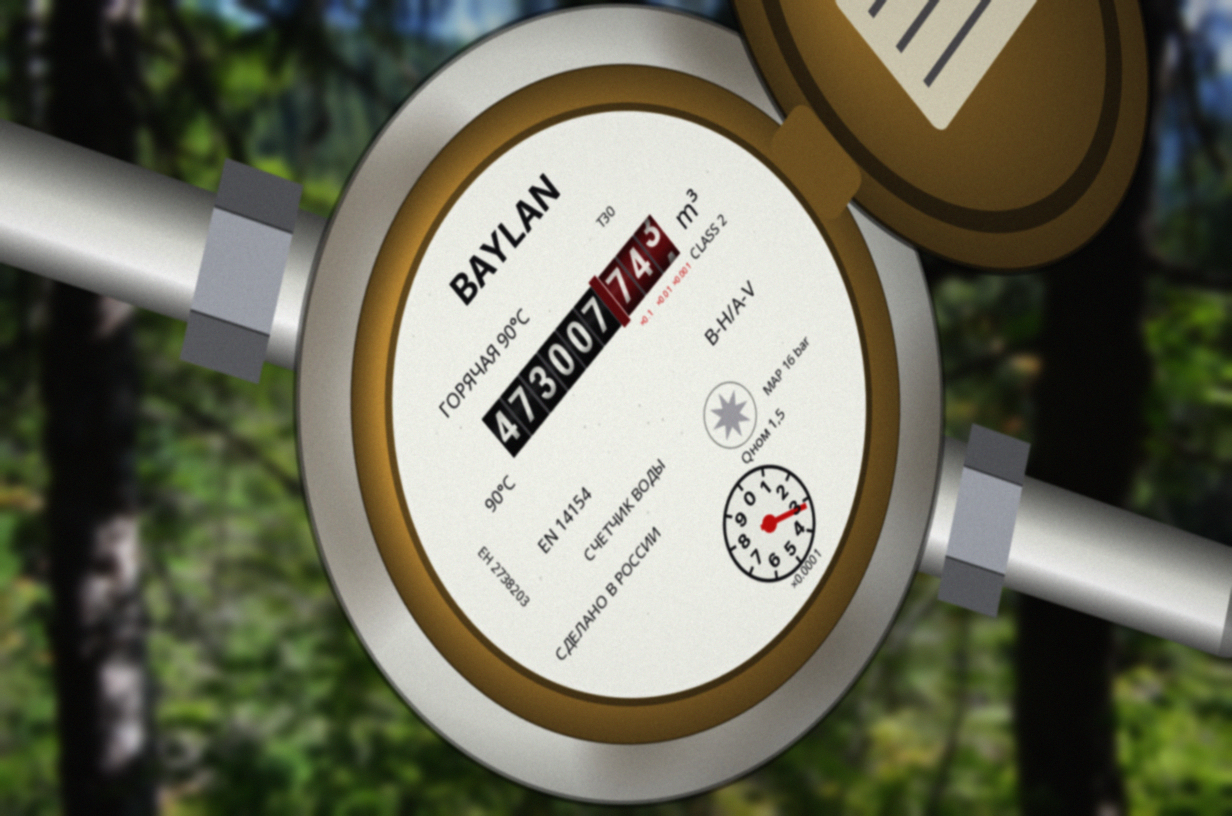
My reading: m³ 473007.7433
